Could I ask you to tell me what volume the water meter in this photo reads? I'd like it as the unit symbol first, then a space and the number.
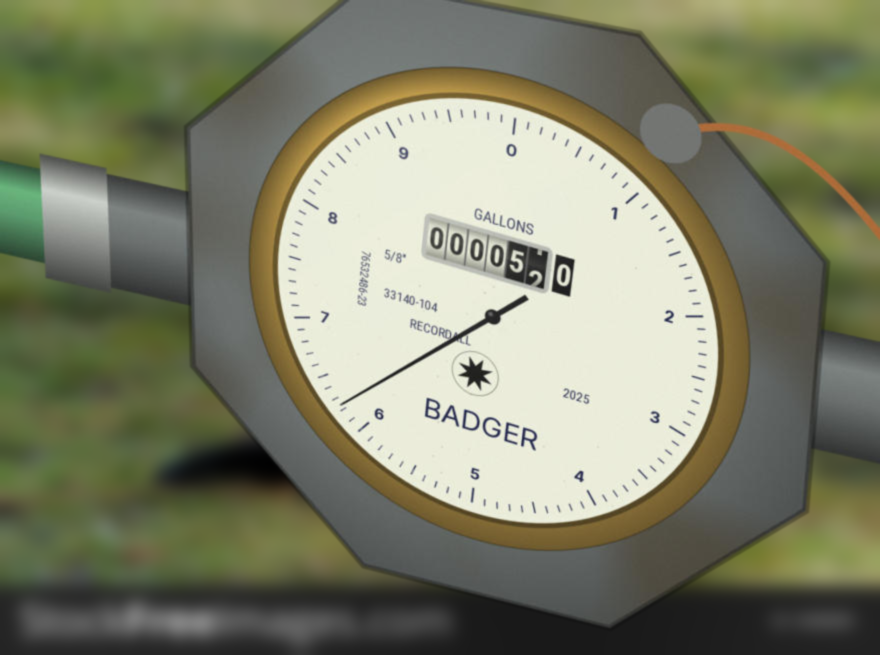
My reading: gal 516.2
